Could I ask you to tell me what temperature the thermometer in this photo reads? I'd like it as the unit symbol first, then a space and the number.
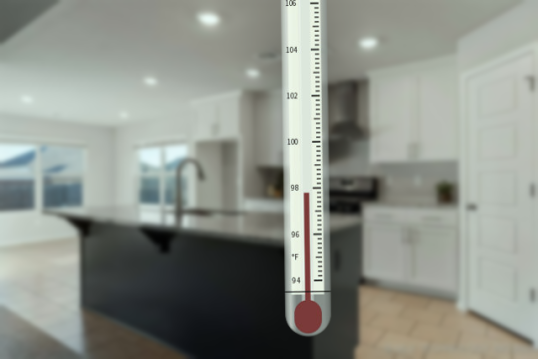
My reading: °F 97.8
